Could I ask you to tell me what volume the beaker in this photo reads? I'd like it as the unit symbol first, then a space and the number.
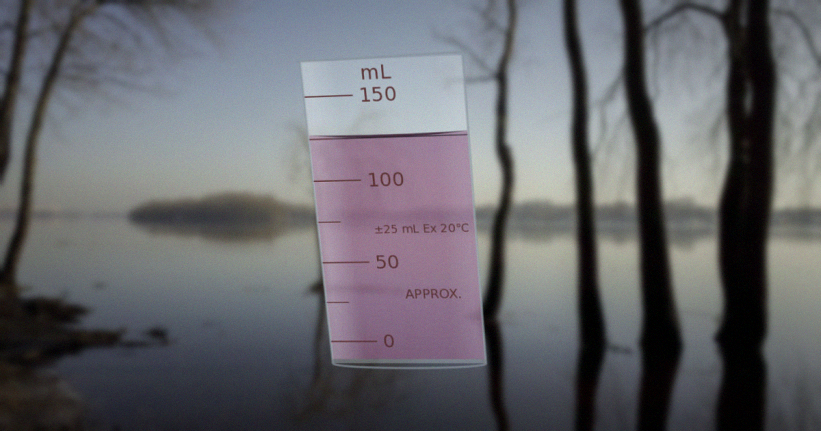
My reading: mL 125
